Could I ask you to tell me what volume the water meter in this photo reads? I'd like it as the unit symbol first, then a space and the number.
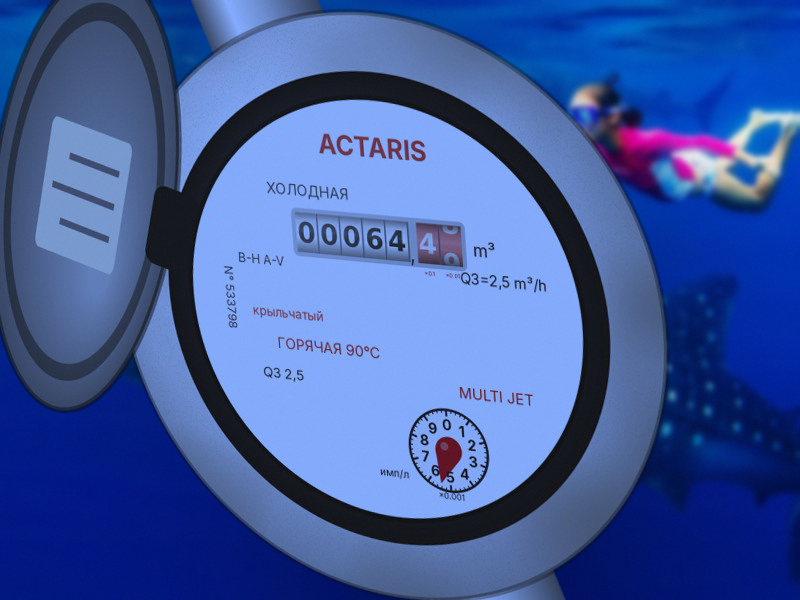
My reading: m³ 64.485
